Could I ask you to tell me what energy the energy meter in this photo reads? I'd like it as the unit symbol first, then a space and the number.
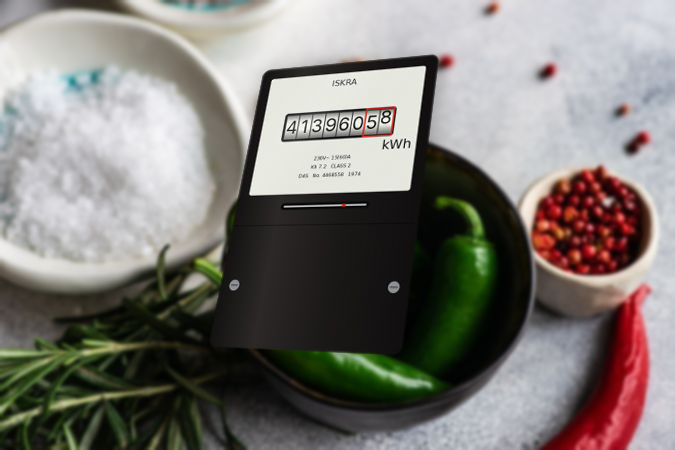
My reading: kWh 413960.58
